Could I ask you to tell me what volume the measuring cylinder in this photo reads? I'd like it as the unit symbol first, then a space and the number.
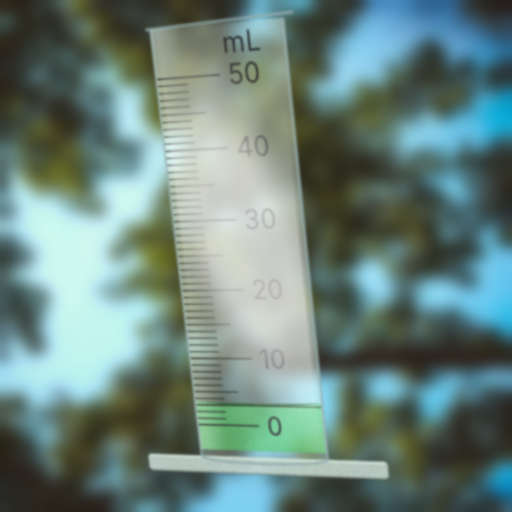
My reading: mL 3
